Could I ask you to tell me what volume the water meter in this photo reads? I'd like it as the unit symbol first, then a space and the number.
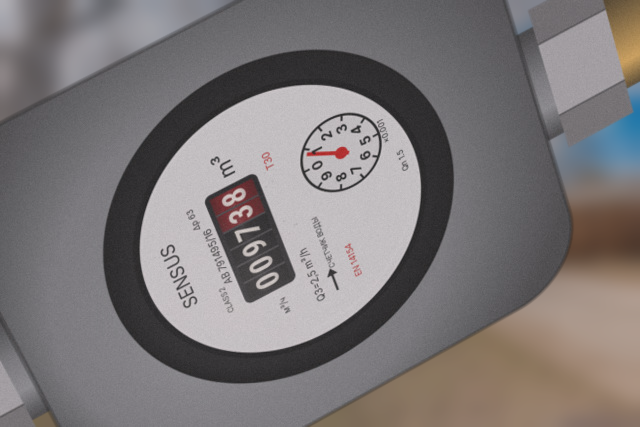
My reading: m³ 97.380
